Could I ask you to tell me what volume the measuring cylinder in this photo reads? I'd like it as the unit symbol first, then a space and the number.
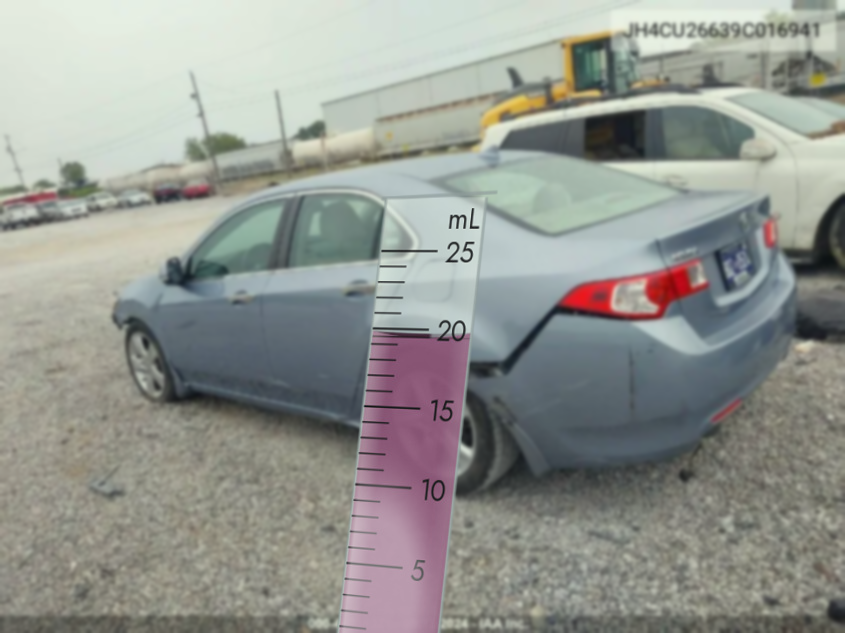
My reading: mL 19.5
